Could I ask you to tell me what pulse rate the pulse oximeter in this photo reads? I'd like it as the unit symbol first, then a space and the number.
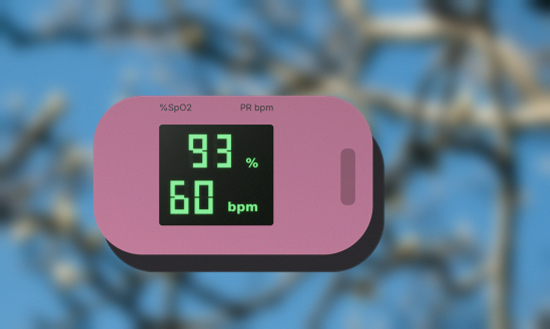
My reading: bpm 60
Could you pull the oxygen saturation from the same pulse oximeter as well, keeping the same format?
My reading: % 93
